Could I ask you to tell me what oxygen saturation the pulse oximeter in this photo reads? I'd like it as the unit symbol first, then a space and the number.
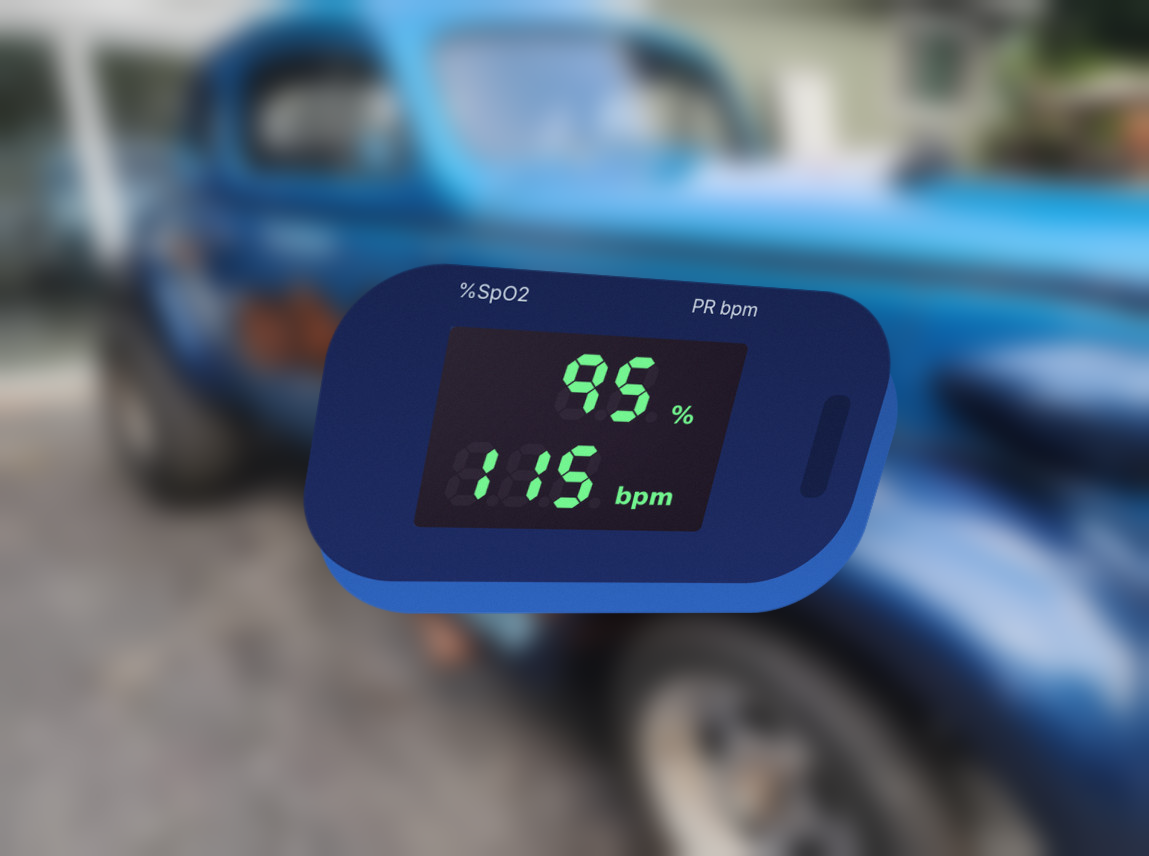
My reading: % 95
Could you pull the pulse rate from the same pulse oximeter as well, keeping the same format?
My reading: bpm 115
